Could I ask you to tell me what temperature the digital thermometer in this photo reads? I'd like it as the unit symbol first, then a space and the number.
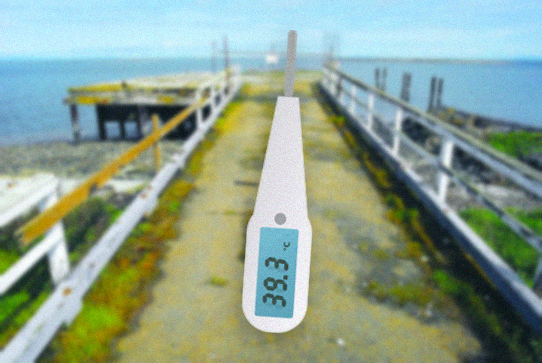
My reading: °C 39.3
